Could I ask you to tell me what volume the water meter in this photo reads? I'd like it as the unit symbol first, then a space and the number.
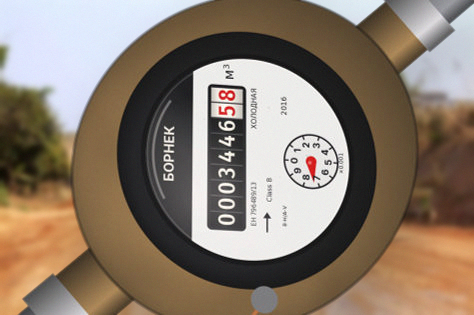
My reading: m³ 3446.587
